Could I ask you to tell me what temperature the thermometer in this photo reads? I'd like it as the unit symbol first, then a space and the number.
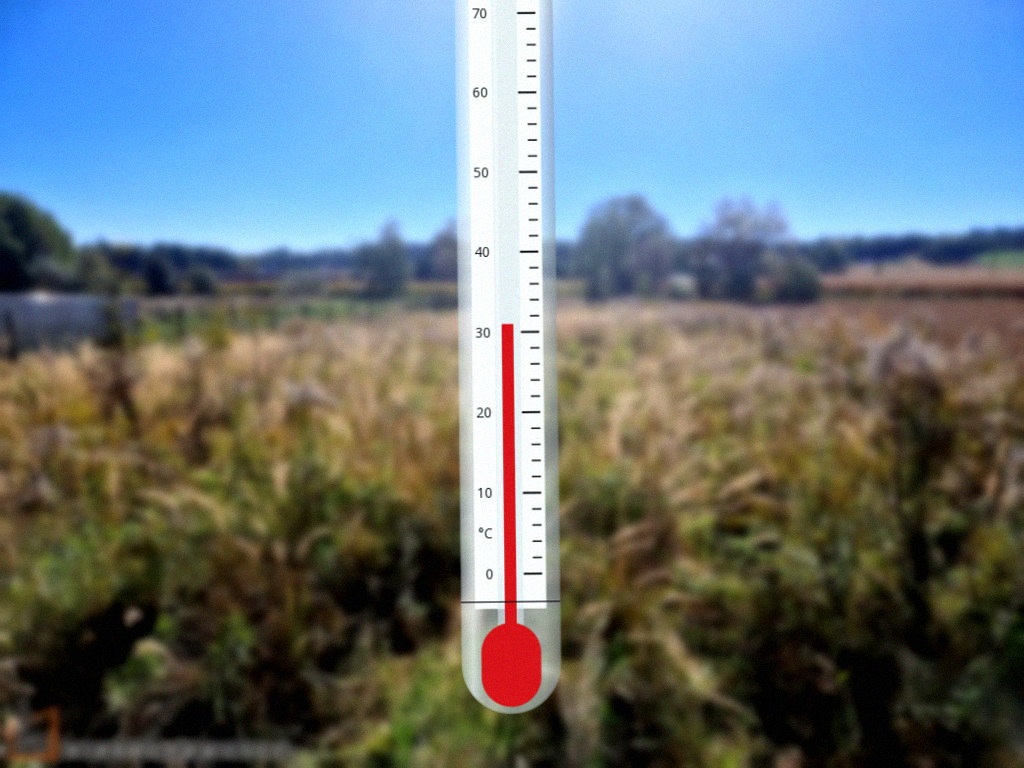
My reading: °C 31
